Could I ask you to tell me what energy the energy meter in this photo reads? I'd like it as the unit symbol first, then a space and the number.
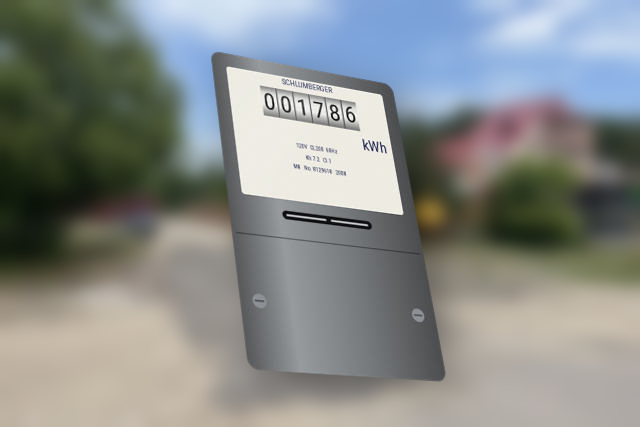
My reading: kWh 1786
